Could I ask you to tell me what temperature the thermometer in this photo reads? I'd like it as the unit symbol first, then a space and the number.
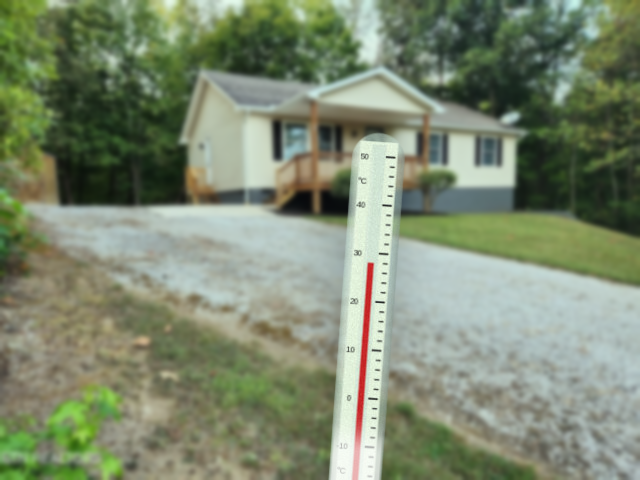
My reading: °C 28
